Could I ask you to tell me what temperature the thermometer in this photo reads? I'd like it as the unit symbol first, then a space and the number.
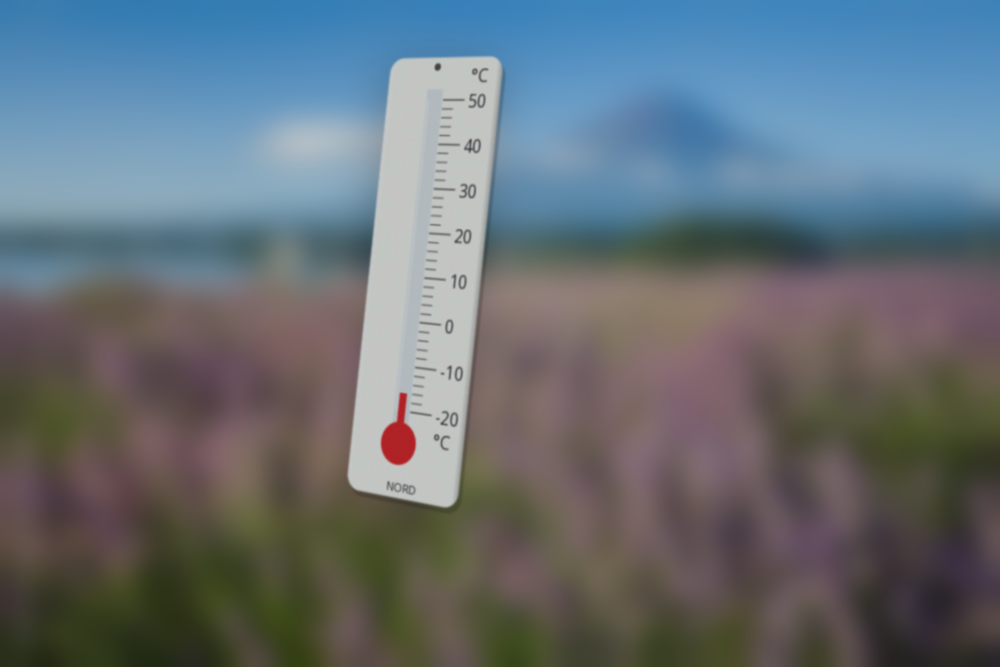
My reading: °C -16
